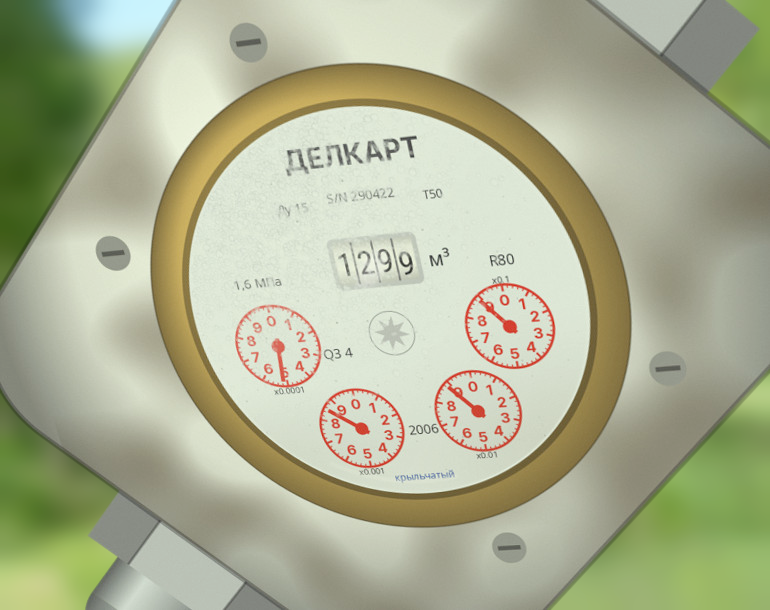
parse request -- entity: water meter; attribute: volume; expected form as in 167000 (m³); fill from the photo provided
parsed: 1298.8885 (m³)
